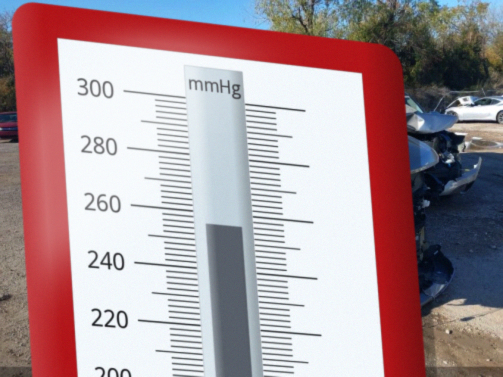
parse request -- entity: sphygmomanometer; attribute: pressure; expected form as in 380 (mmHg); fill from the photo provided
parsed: 256 (mmHg)
